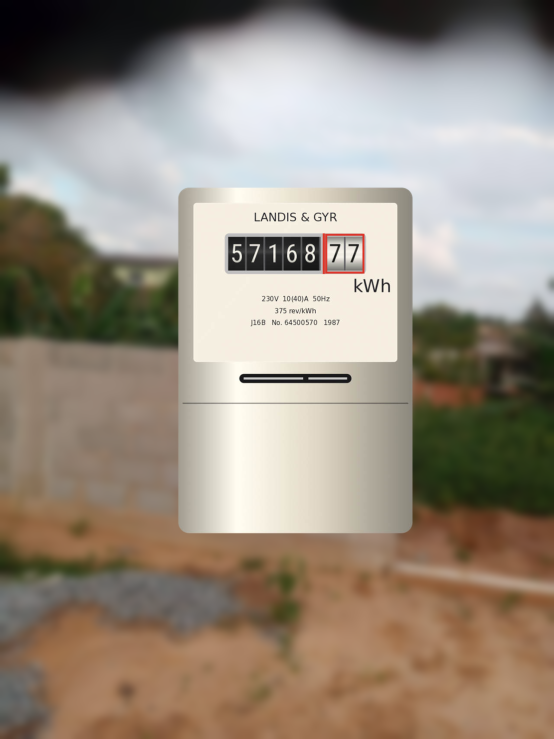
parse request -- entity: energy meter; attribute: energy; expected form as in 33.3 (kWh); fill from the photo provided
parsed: 57168.77 (kWh)
